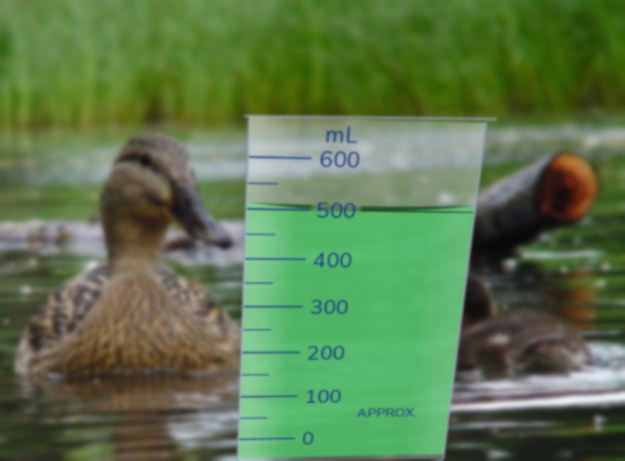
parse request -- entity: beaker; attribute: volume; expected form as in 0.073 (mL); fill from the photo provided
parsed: 500 (mL)
